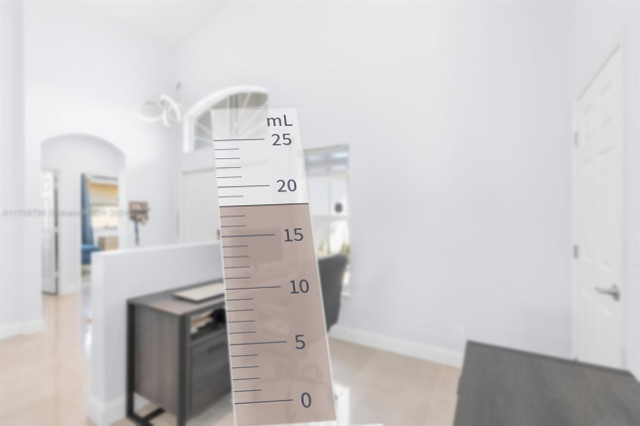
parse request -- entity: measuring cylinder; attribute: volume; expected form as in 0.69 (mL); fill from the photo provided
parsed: 18 (mL)
